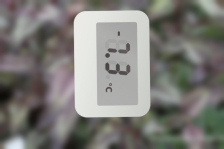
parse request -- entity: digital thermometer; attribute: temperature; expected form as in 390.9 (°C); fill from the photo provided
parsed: -7.3 (°C)
